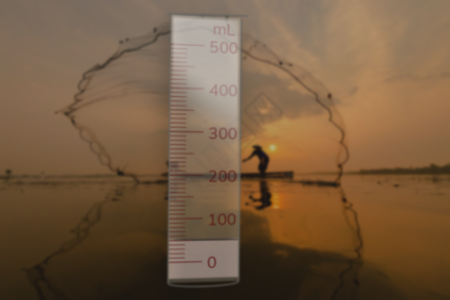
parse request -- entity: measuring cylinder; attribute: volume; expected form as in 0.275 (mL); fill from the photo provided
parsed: 50 (mL)
